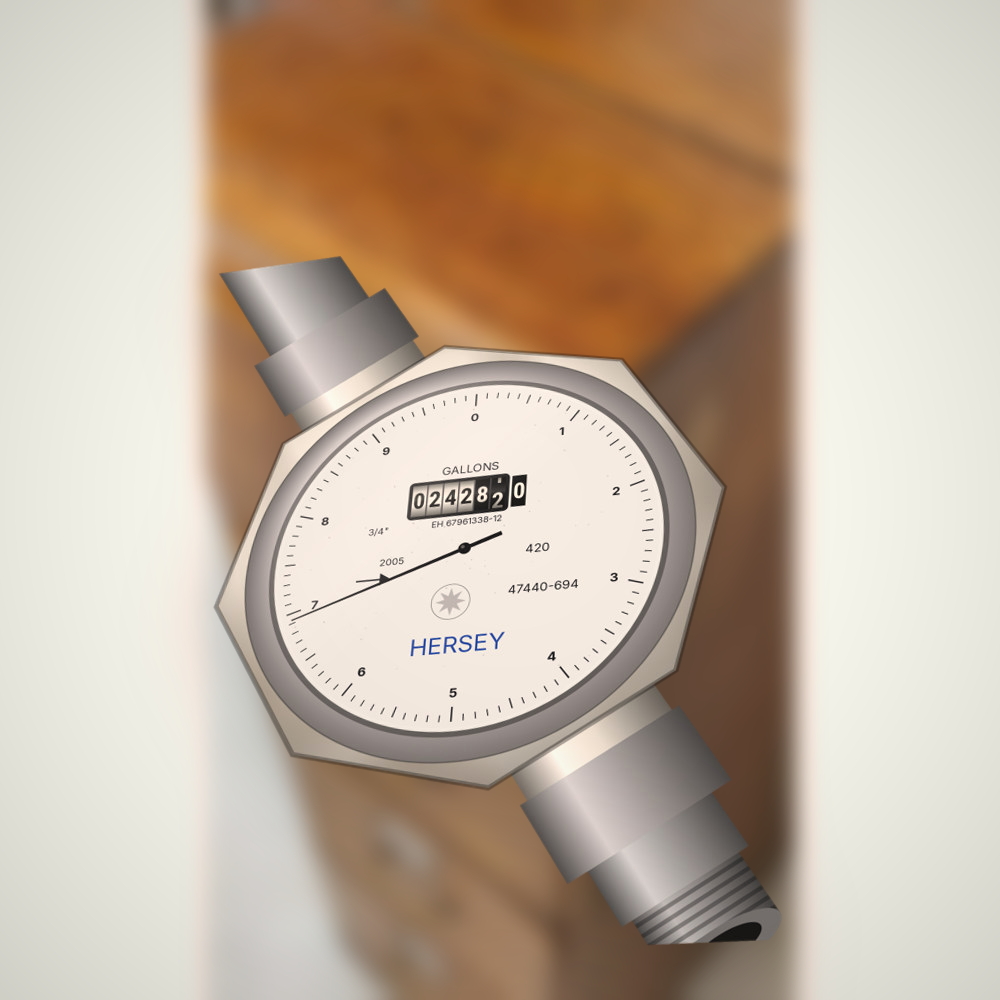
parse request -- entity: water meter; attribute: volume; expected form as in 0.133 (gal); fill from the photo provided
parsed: 242816.9 (gal)
